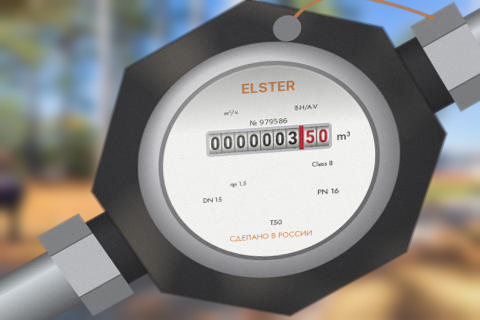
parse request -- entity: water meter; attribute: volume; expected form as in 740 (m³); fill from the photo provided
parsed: 3.50 (m³)
